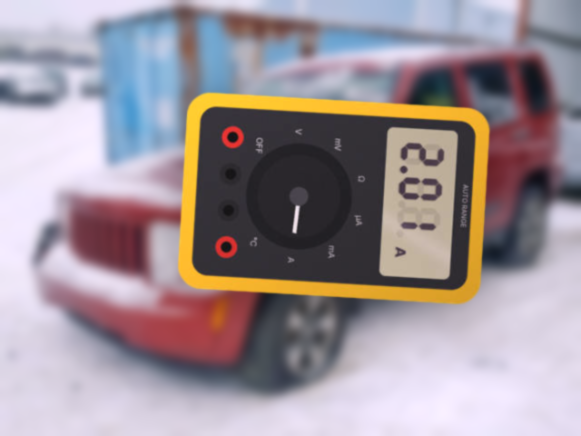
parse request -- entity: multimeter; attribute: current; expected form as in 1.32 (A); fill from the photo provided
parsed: 2.01 (A)
